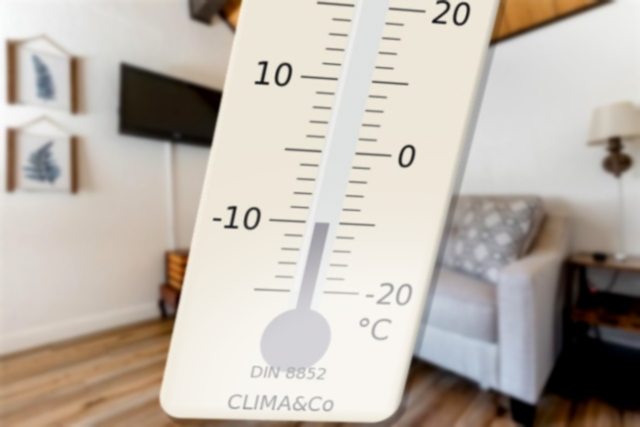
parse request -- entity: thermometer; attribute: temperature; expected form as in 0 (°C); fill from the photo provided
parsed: -10 (°C)
